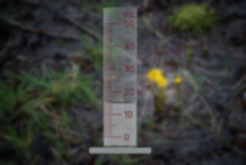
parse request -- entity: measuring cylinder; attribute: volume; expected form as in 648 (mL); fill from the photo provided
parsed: 15 (mL)
